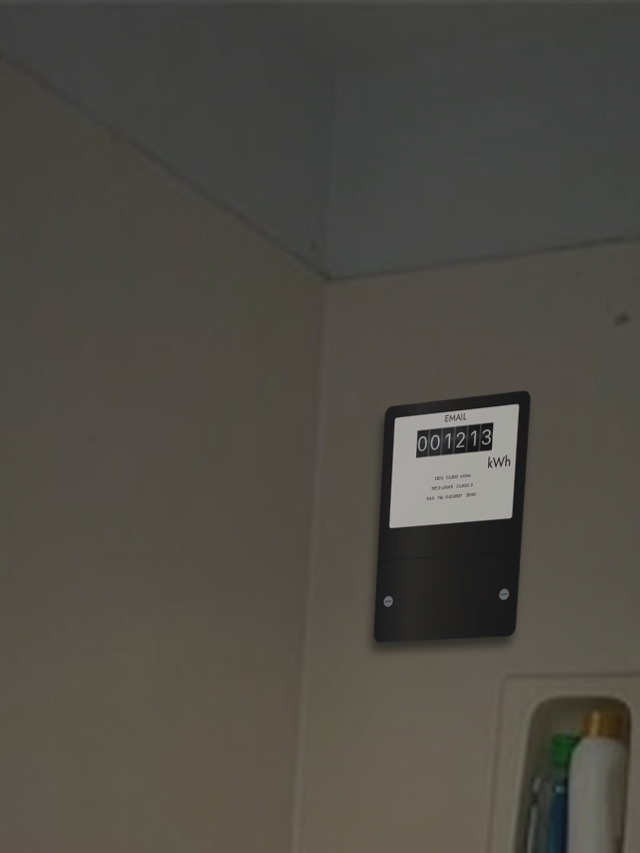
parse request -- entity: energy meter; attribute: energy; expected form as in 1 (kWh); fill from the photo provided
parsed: 1213 (kWh)
